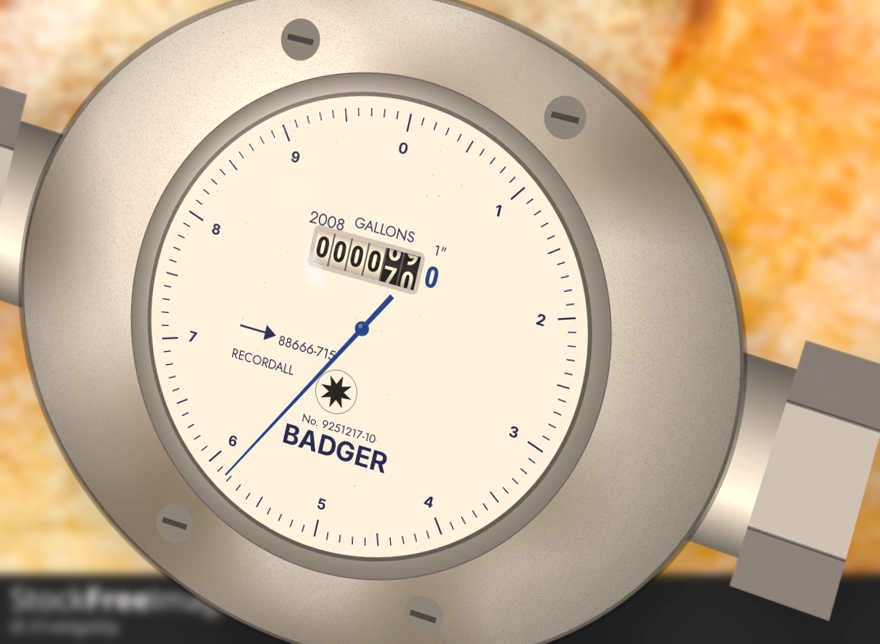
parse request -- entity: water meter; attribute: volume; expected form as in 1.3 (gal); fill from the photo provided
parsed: 695.8 (gal)
